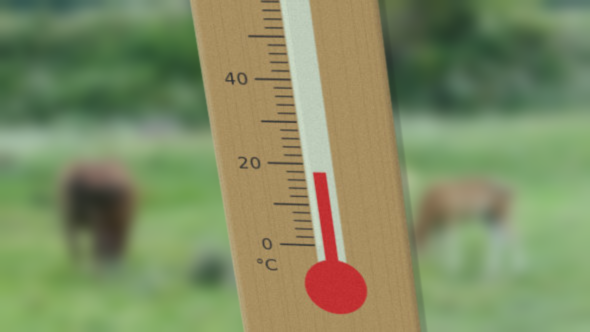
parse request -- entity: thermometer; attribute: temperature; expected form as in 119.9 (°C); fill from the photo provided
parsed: 18 (°C)
